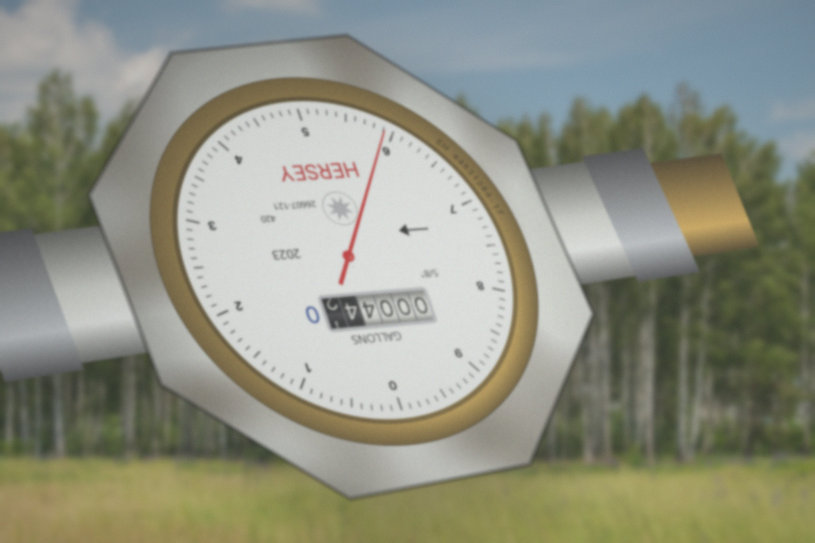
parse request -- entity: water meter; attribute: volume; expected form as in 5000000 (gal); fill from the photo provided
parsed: 4415.9 (gal)
